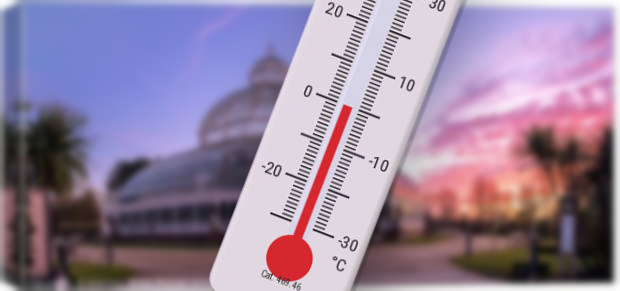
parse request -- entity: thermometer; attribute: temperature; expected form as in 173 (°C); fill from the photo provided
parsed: 0 (°C)
